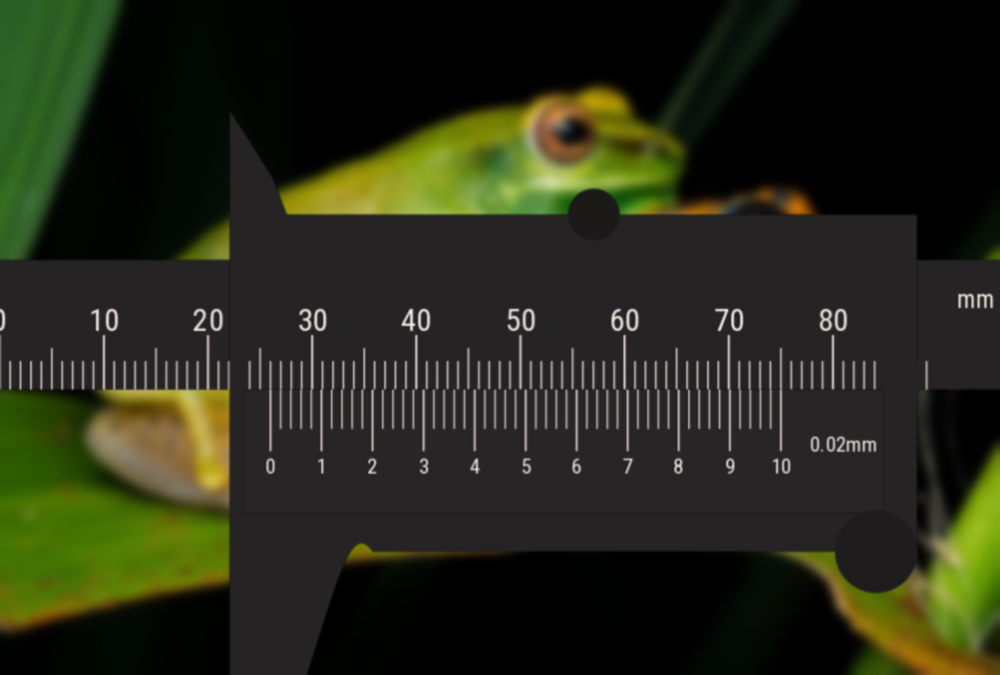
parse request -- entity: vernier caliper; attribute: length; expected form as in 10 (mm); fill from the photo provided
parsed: 26.0 (mm)
